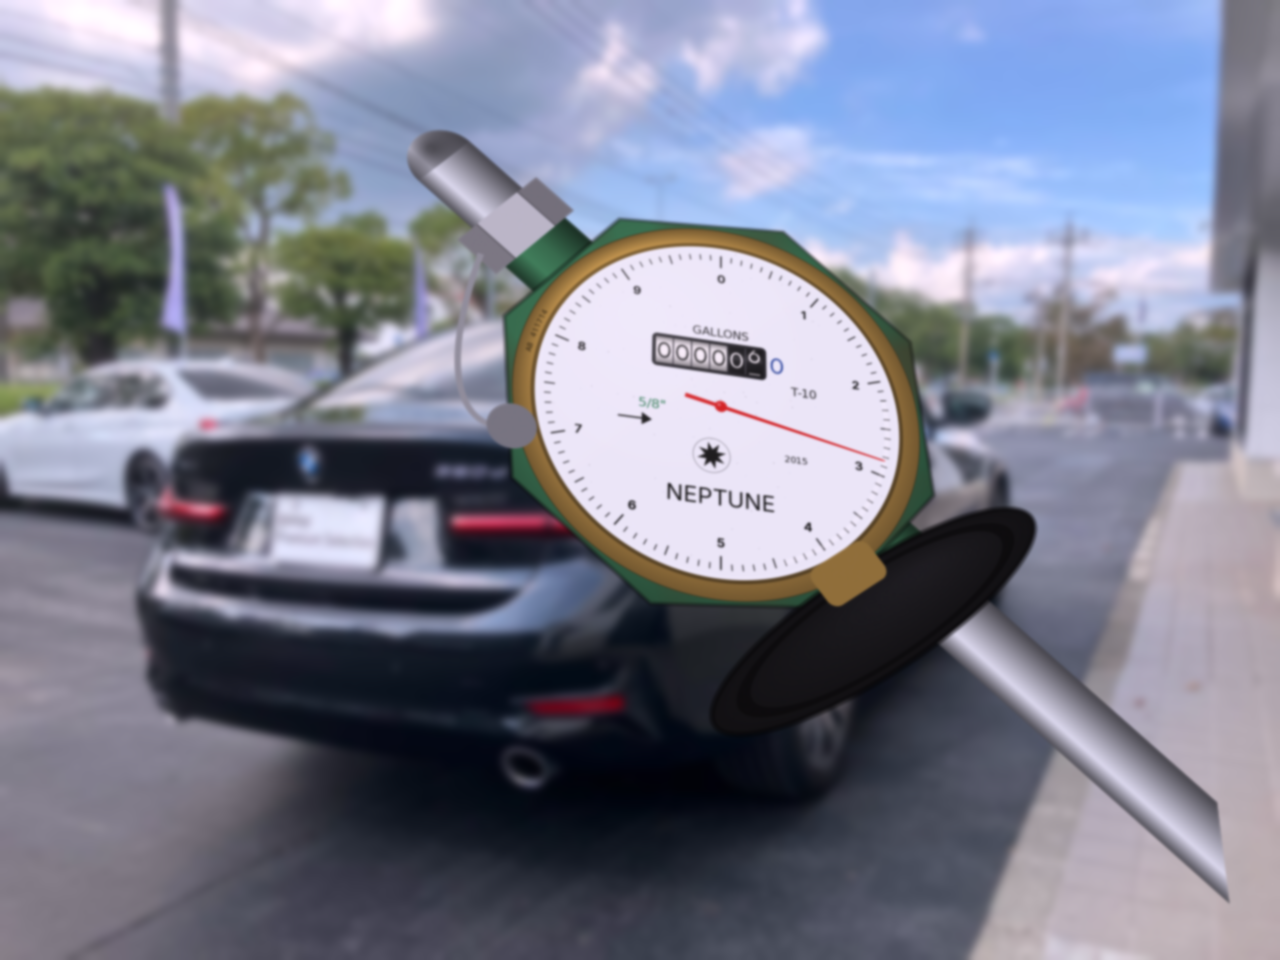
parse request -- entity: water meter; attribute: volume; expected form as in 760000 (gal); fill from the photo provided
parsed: 62.8 (gal)
